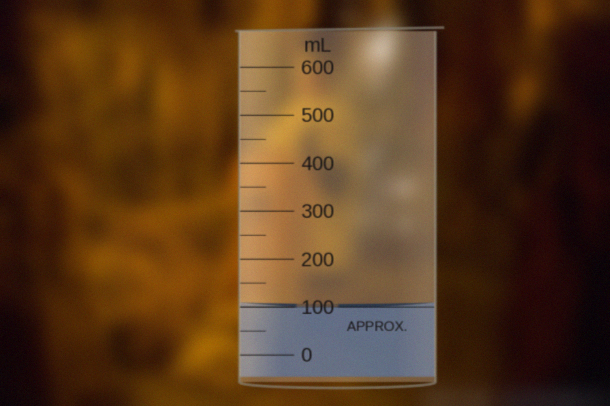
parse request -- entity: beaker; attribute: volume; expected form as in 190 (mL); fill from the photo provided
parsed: 100 (mL)
